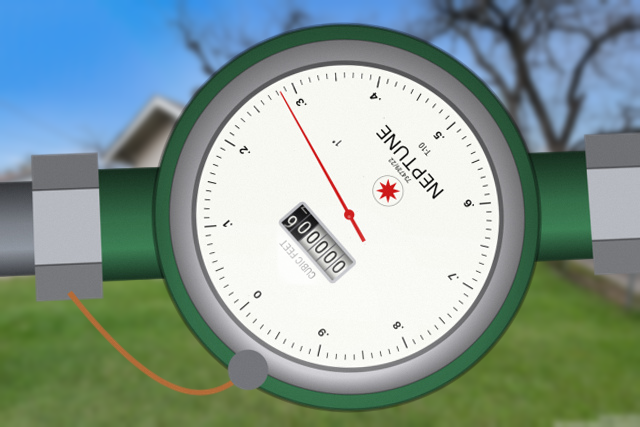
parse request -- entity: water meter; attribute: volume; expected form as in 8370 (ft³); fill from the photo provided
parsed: 6.28 (ft³)
